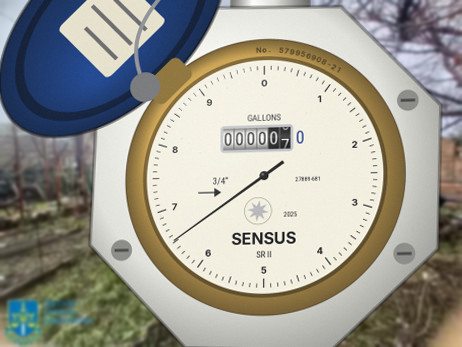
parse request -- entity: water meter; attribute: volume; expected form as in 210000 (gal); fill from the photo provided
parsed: 66.5 (gal)
